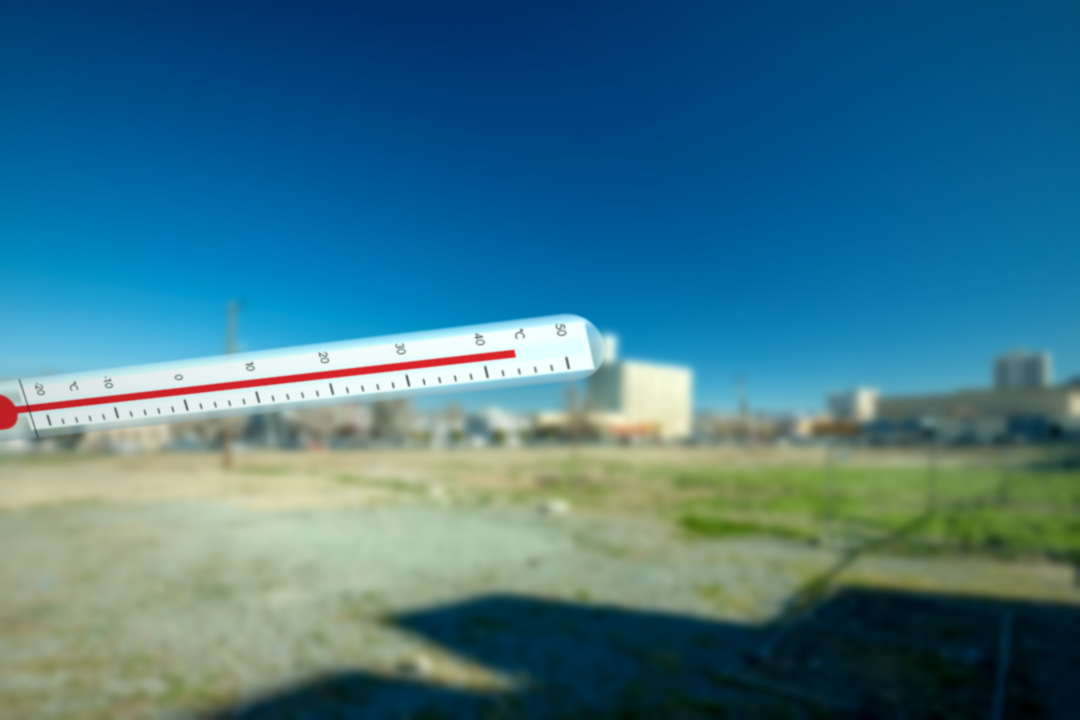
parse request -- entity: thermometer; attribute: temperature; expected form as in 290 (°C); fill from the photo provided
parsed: 44 (°C)
